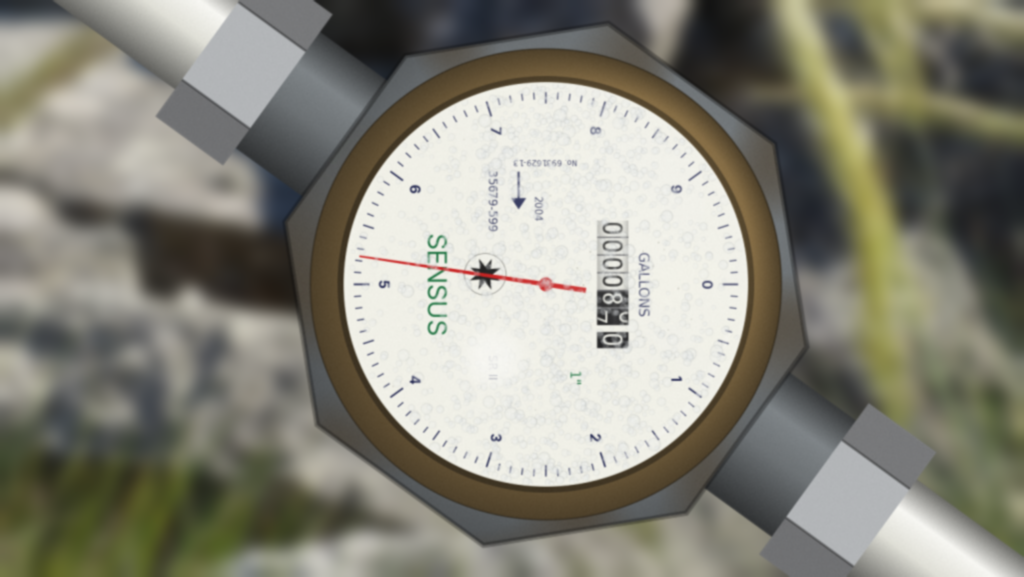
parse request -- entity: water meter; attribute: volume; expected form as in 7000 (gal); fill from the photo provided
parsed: 865.2 (gal)
